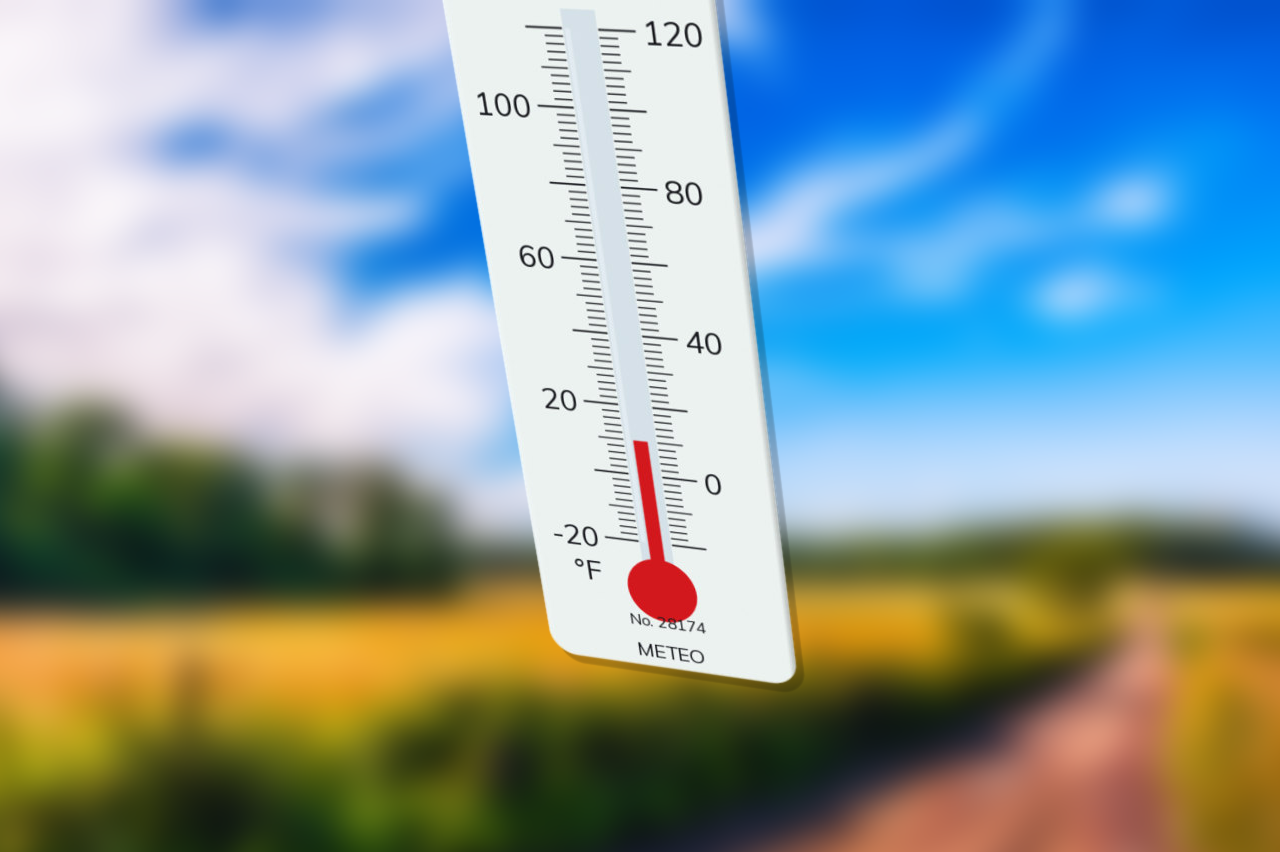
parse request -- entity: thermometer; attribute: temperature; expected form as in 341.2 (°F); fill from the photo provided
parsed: 10 (°F)
